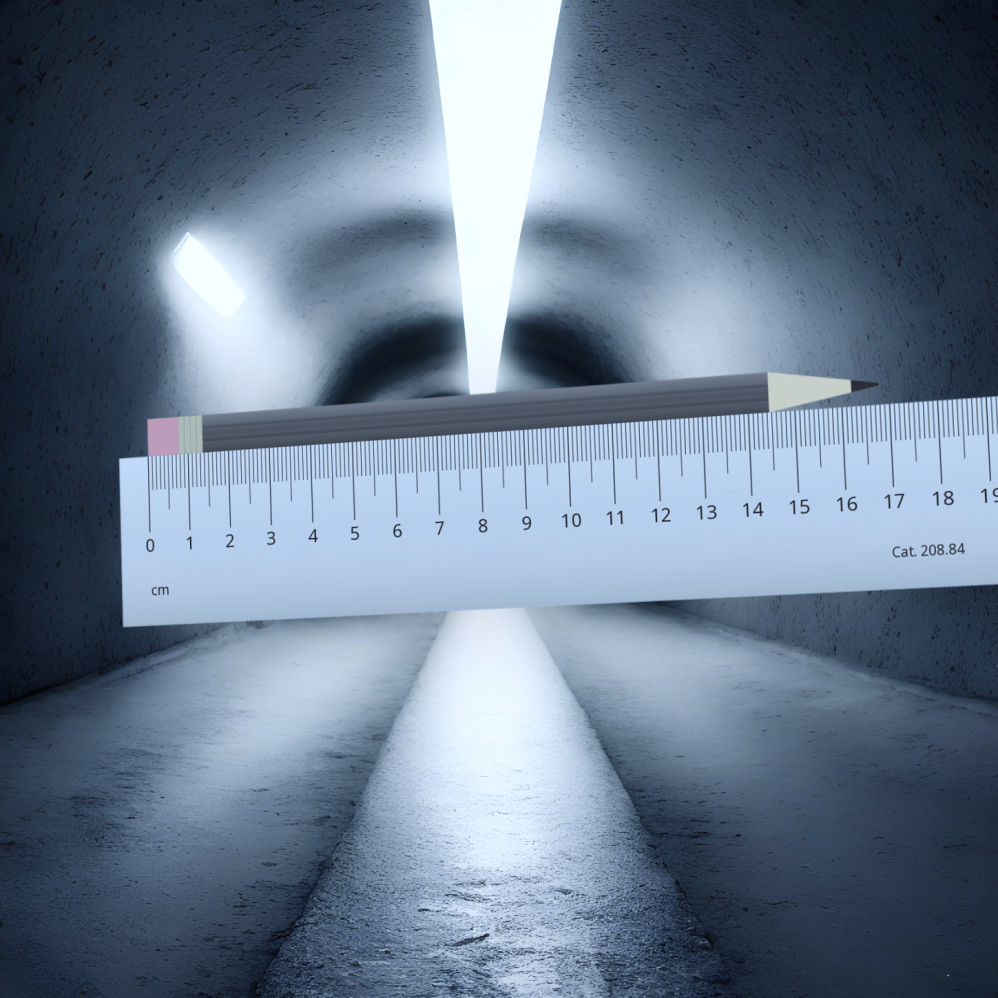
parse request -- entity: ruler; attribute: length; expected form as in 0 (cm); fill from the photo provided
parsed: 16.8 (cm)
